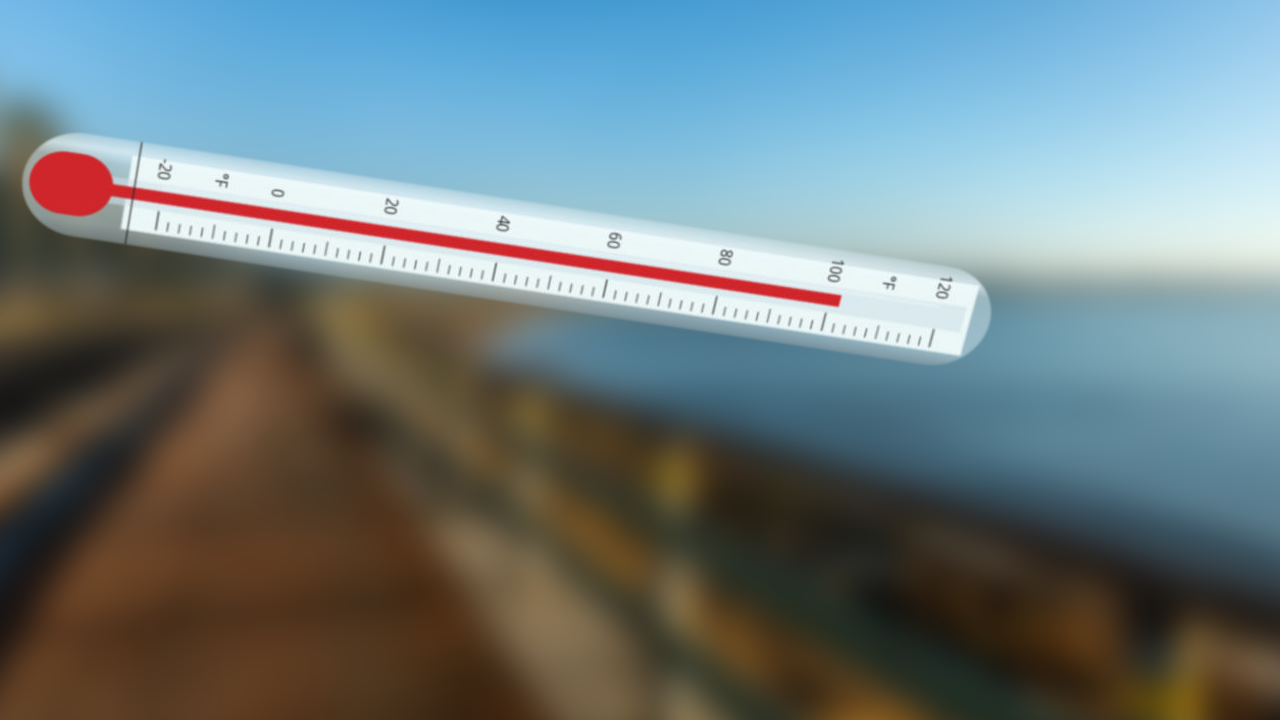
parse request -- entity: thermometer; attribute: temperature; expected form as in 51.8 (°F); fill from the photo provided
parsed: 102 (°F)
